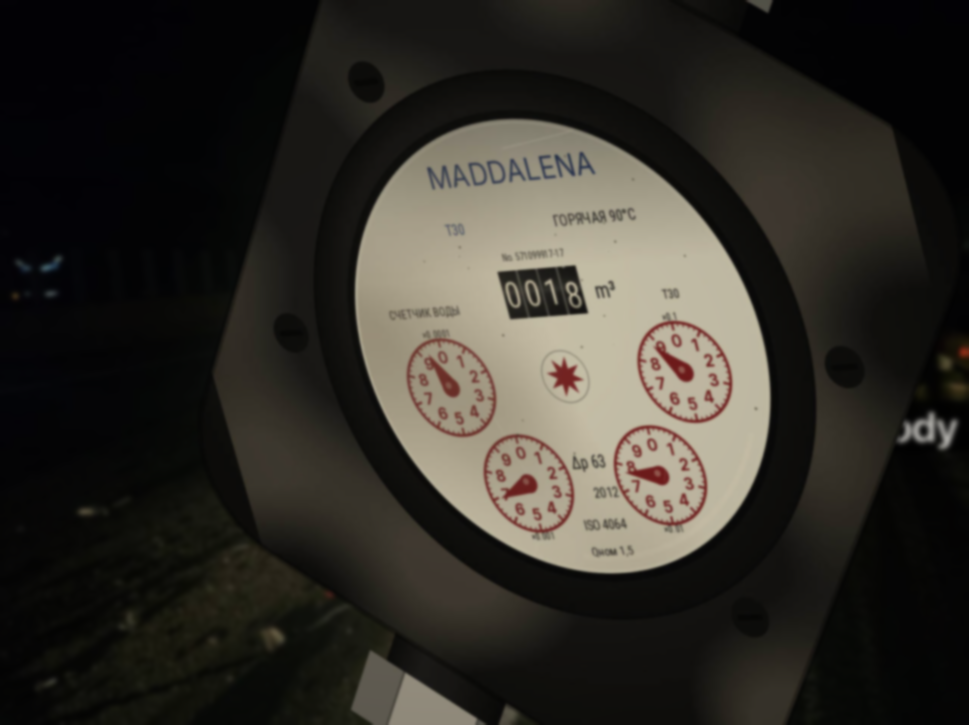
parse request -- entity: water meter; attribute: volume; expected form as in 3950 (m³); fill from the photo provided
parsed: 17.8769 (m³)
